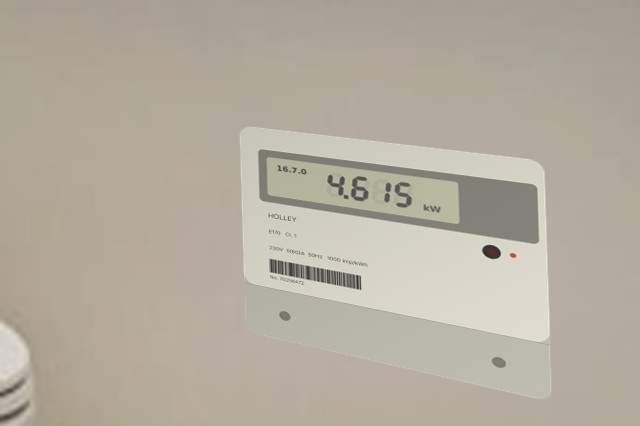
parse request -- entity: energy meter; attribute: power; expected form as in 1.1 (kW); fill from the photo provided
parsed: 4.615 (kW)
